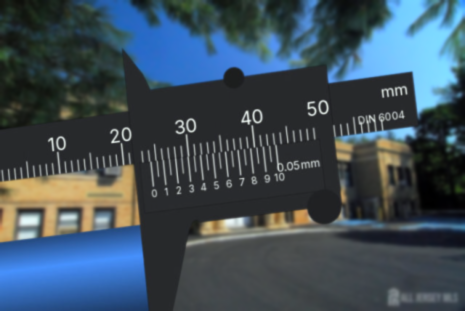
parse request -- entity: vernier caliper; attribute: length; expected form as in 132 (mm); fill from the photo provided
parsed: 24.2 (mm)
